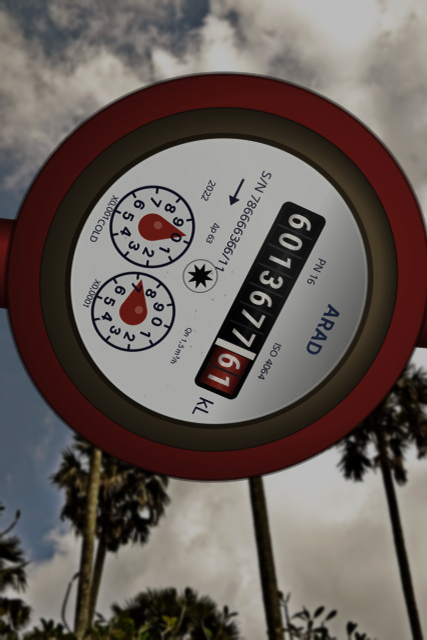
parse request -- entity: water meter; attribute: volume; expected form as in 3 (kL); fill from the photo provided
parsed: 6013677.6097 (kL)
